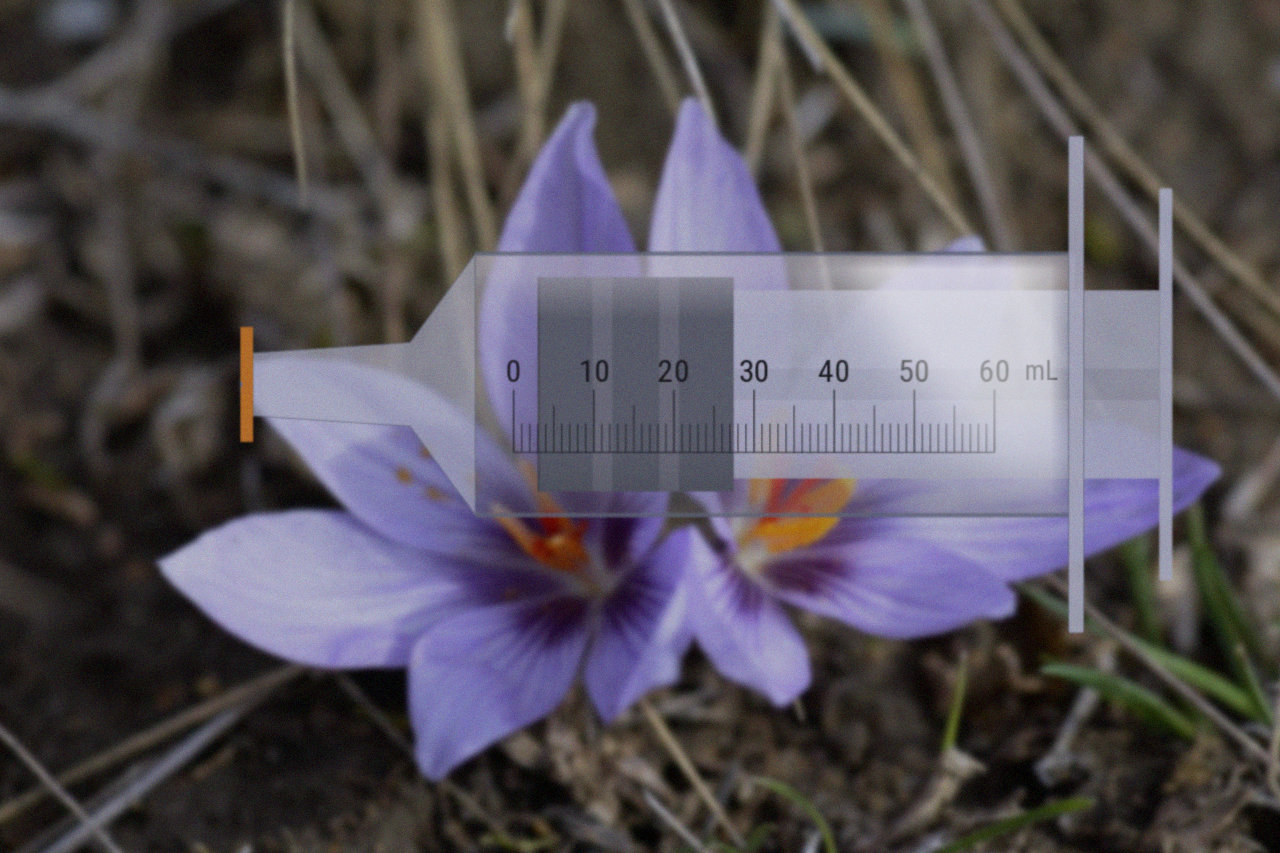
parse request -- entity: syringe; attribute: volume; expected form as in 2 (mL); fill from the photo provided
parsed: 3 (mL)
